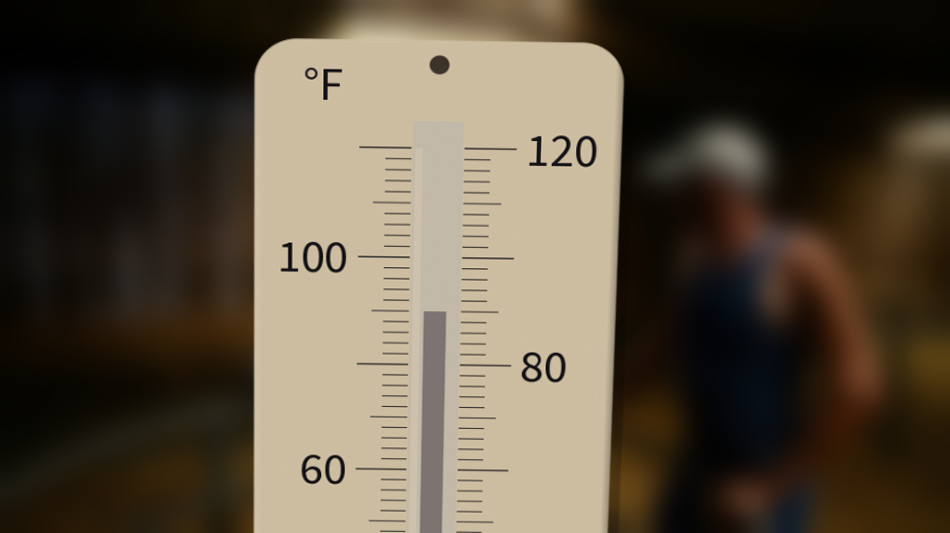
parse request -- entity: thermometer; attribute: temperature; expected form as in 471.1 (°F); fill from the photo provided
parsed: 90 (°F)
